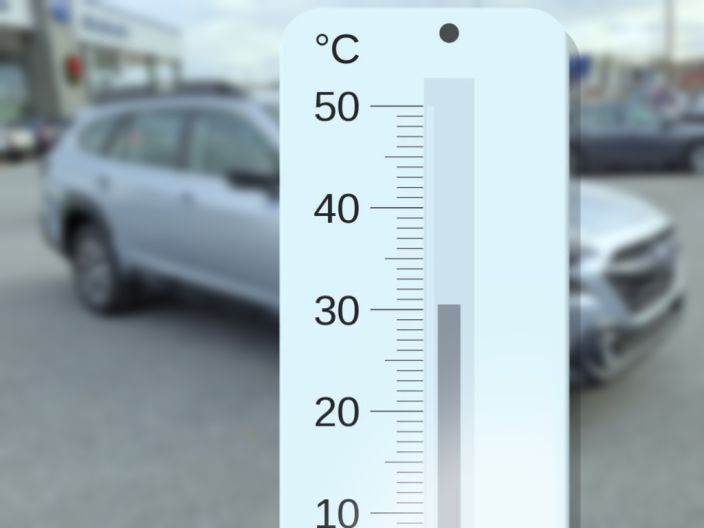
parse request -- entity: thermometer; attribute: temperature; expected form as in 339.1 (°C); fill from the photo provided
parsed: 30.5 (°C)
